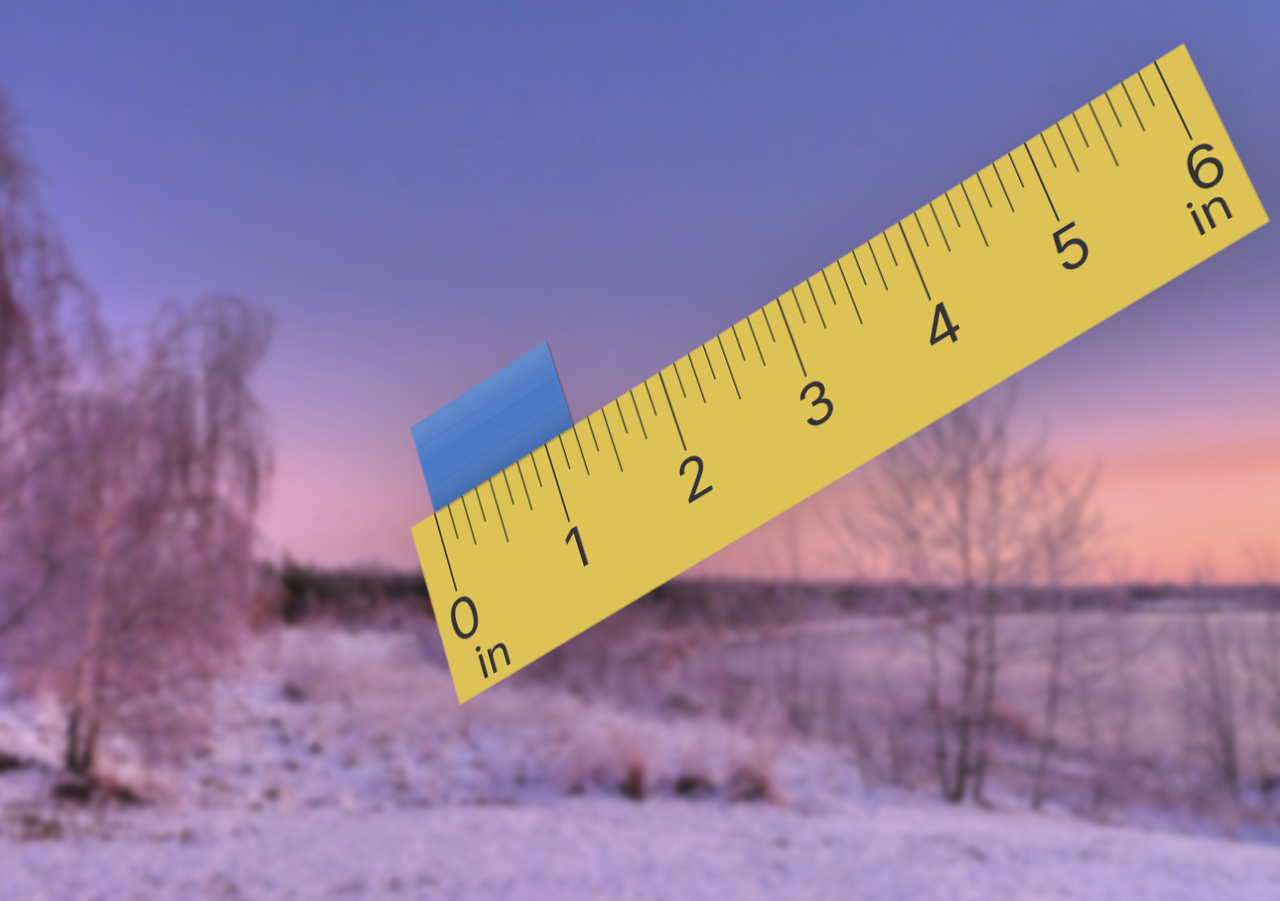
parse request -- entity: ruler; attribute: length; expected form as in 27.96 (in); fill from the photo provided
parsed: 1.25 (in)
